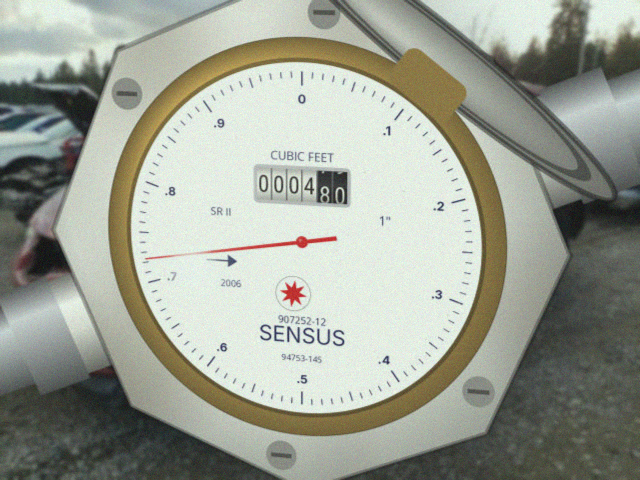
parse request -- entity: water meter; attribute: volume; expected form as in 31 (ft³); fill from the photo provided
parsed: 479.72 (ft³)
